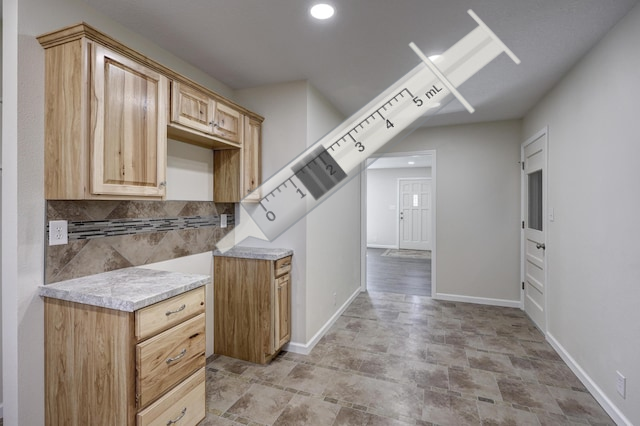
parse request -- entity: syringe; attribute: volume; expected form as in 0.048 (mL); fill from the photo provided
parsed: 1.2 (mL)
